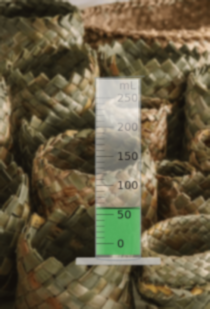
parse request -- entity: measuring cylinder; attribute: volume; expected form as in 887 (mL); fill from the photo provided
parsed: 60 (mL)
